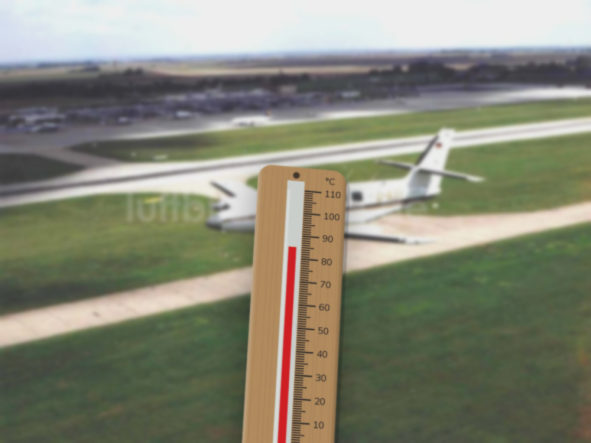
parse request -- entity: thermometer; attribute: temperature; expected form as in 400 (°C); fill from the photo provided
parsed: 85 (°C)
